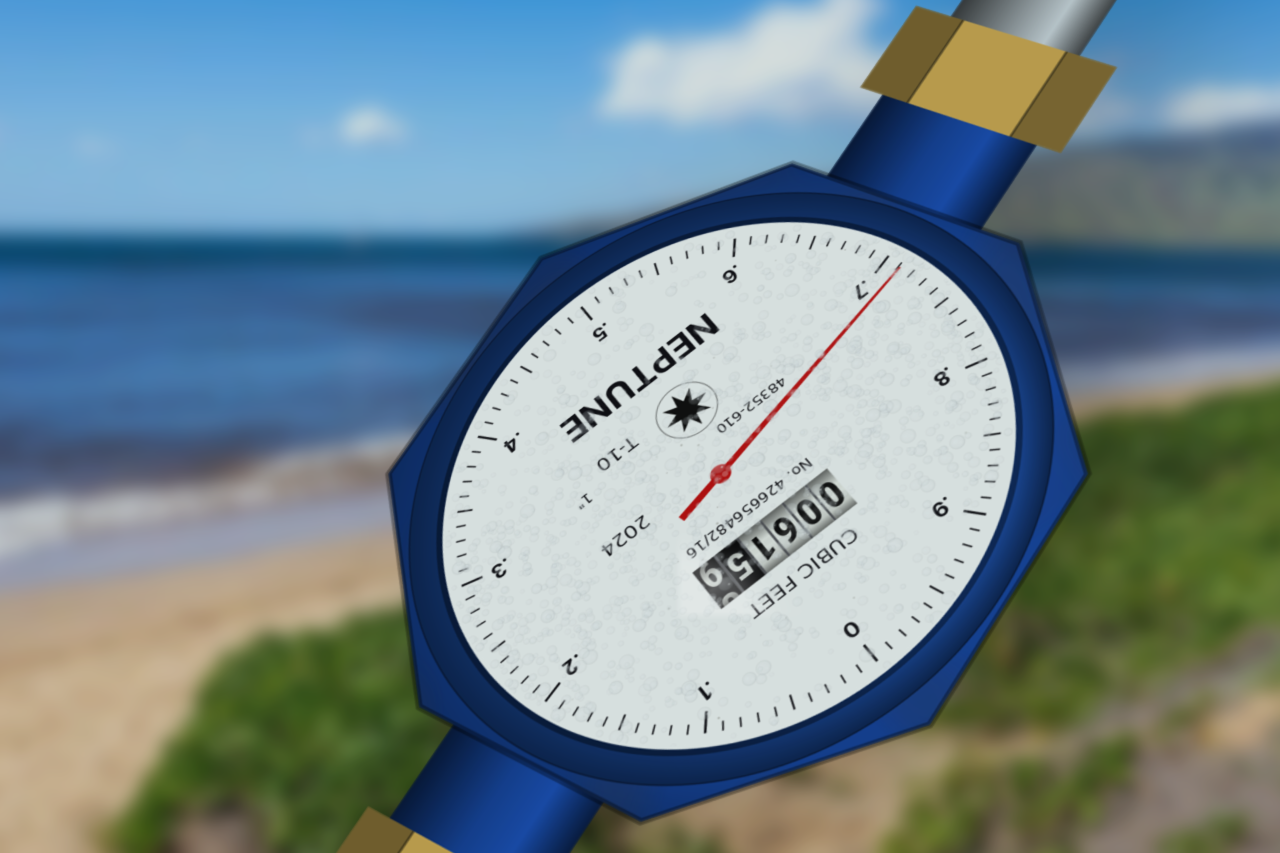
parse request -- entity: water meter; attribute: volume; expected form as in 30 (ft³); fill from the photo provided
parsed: 6158.71 (ft³)
